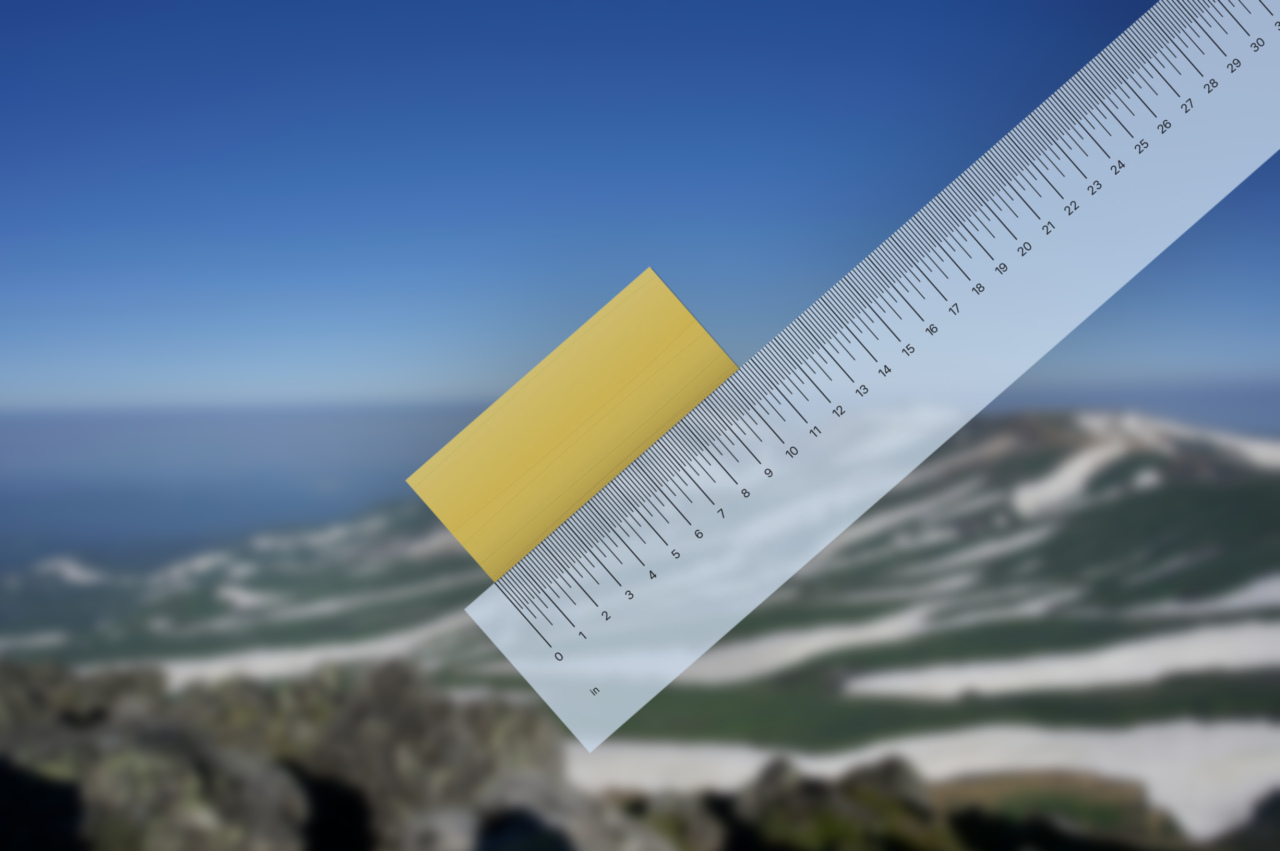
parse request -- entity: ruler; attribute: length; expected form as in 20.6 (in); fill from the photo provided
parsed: 10.5 (in)
